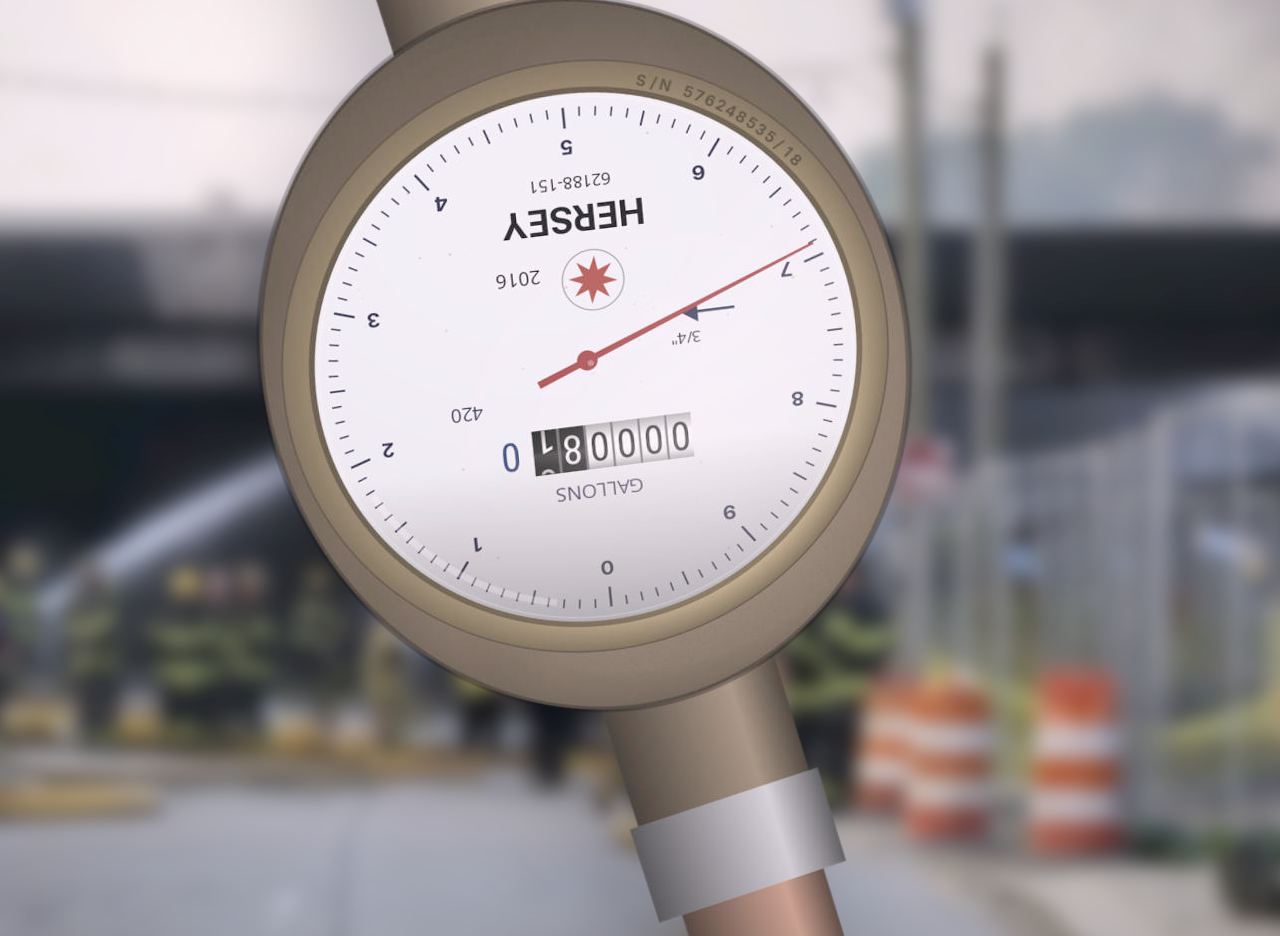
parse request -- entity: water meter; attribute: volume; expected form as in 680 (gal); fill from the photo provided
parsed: 806.9 (gal)
